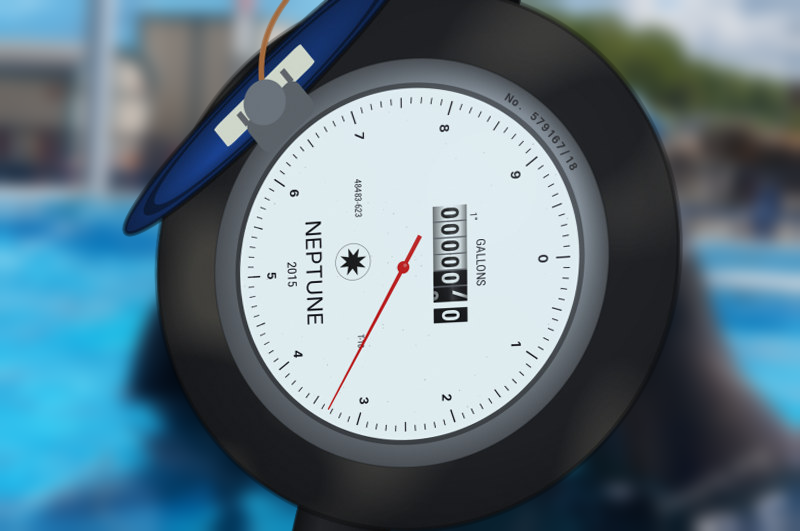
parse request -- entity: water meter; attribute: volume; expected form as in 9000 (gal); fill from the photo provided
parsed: 73.3 (gal)
